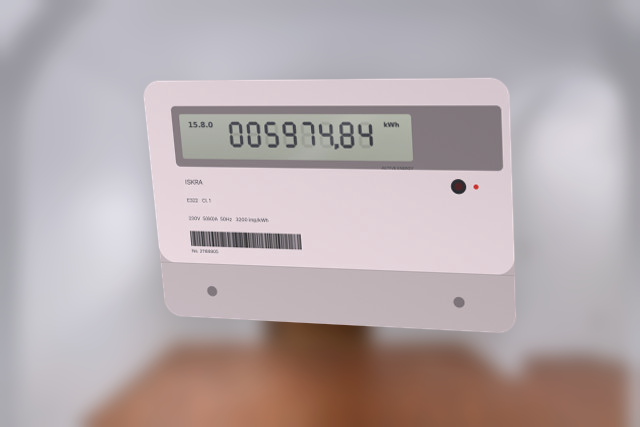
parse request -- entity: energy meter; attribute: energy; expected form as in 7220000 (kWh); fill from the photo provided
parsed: 5974.84 (kWh)
